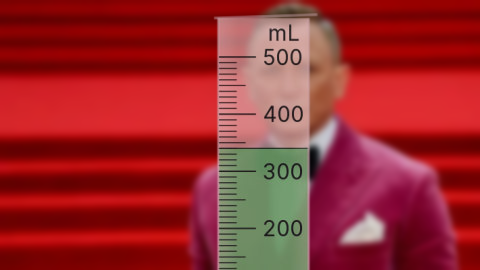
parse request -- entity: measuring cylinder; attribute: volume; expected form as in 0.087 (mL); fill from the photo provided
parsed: 340 (mL)
